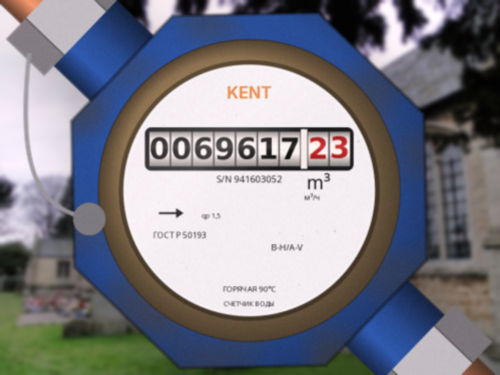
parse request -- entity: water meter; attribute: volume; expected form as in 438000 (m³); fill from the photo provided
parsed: 69617.23 (m³)
